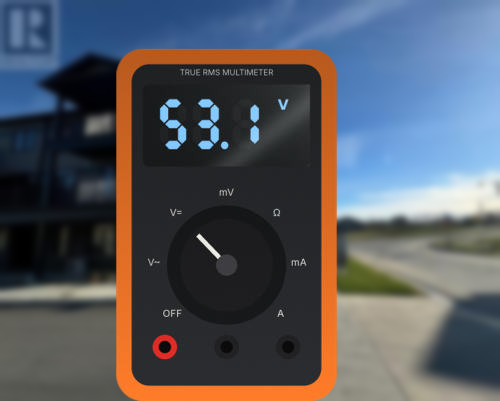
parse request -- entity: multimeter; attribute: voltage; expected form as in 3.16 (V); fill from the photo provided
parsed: 53.1 (V)
